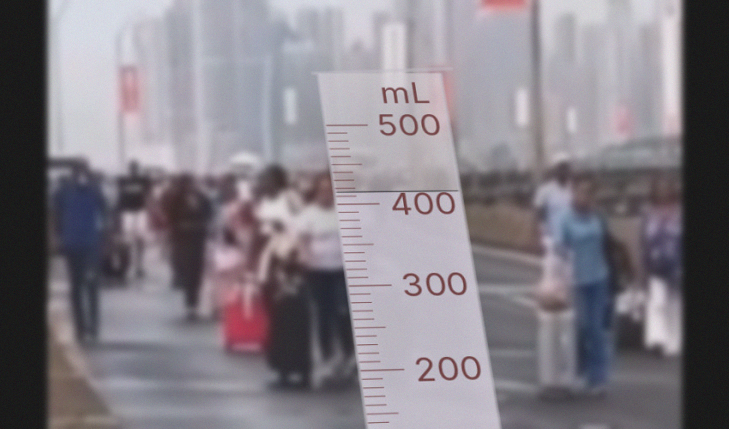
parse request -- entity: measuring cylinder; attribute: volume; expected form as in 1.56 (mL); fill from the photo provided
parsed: 415 (mL)
